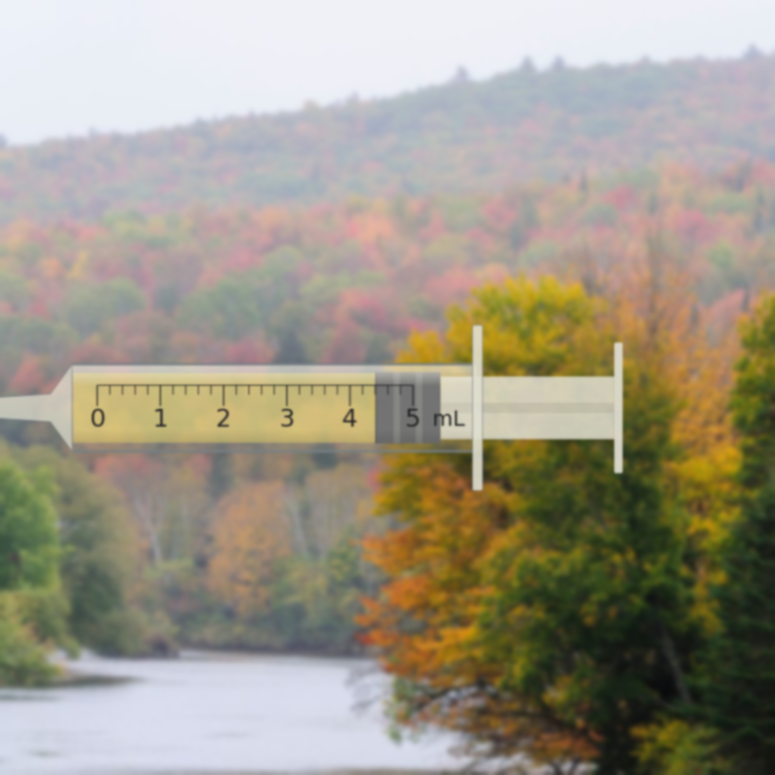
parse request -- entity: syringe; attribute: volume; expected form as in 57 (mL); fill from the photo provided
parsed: 4.4 (mL)
